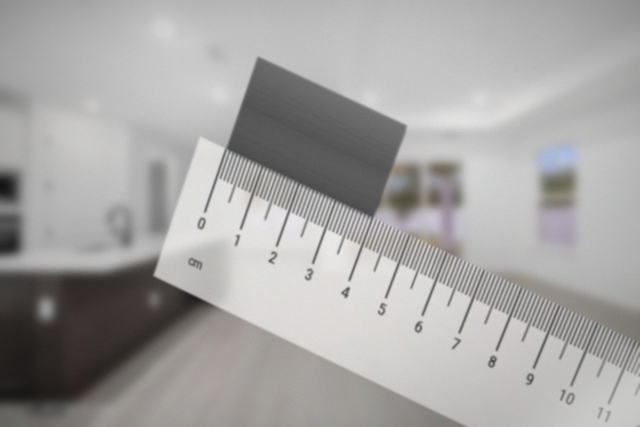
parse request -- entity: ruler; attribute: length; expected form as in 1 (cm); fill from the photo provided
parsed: 4 (cm)
